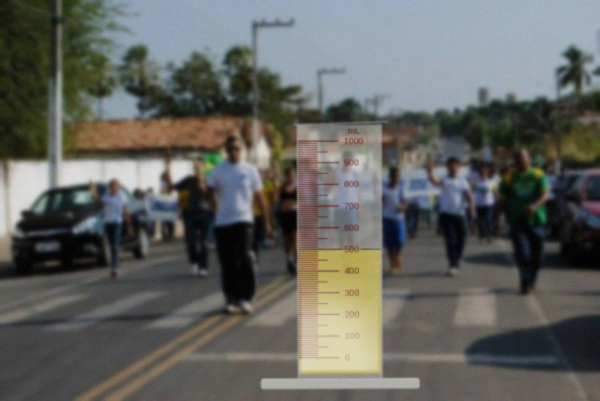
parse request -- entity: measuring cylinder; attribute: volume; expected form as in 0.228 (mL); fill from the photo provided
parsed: 500 (mL)
